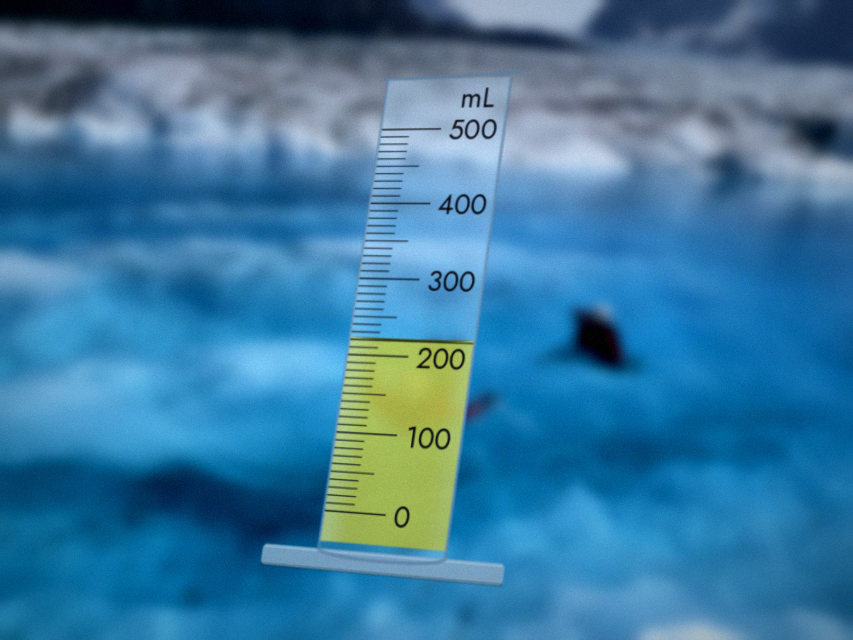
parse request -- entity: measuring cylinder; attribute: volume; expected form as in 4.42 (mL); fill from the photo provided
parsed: 220 (mL)
